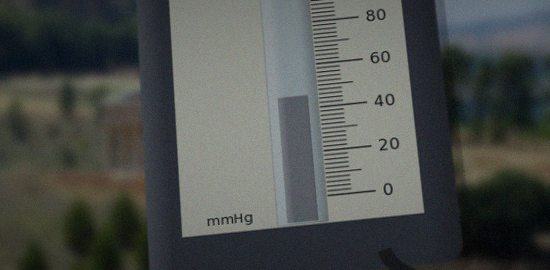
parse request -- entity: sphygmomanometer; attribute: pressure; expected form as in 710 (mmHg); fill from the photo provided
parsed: 46 (mmHg)
